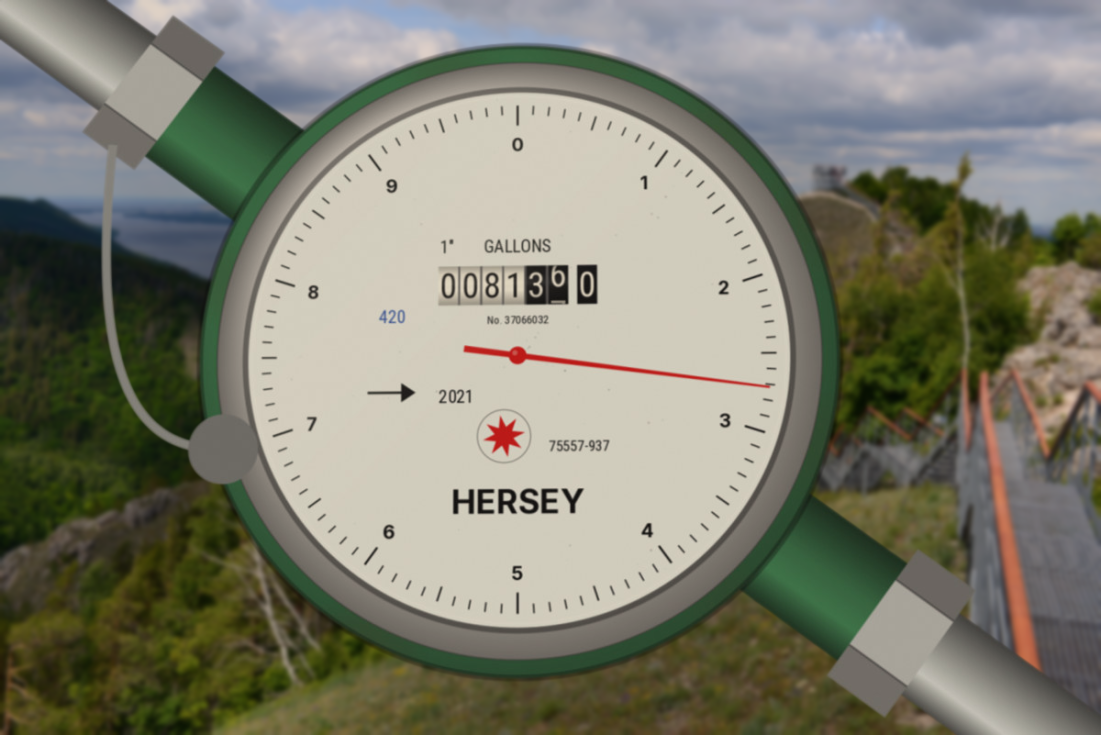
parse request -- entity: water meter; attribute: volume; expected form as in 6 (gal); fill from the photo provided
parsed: 81362.7 (gal)
